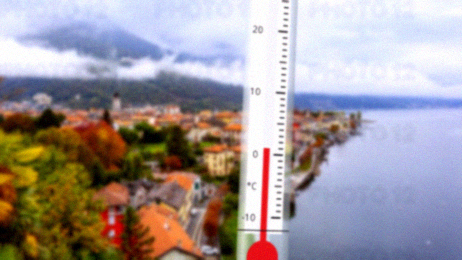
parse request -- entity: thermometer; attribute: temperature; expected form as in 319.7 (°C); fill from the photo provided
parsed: 1 (°C)
